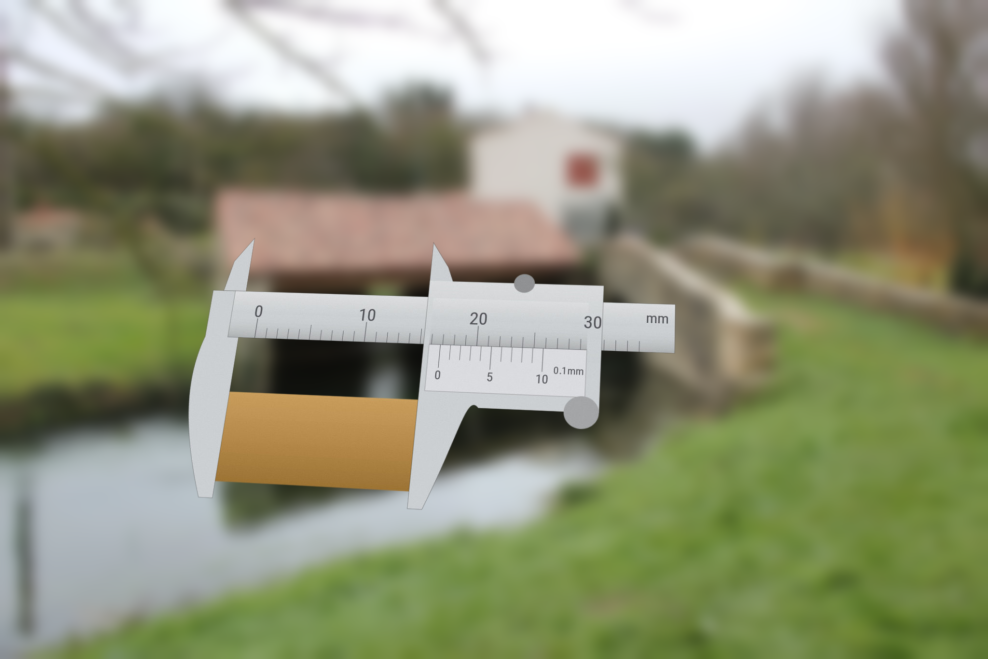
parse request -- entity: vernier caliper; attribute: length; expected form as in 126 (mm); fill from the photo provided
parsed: 16.8 (mm)
